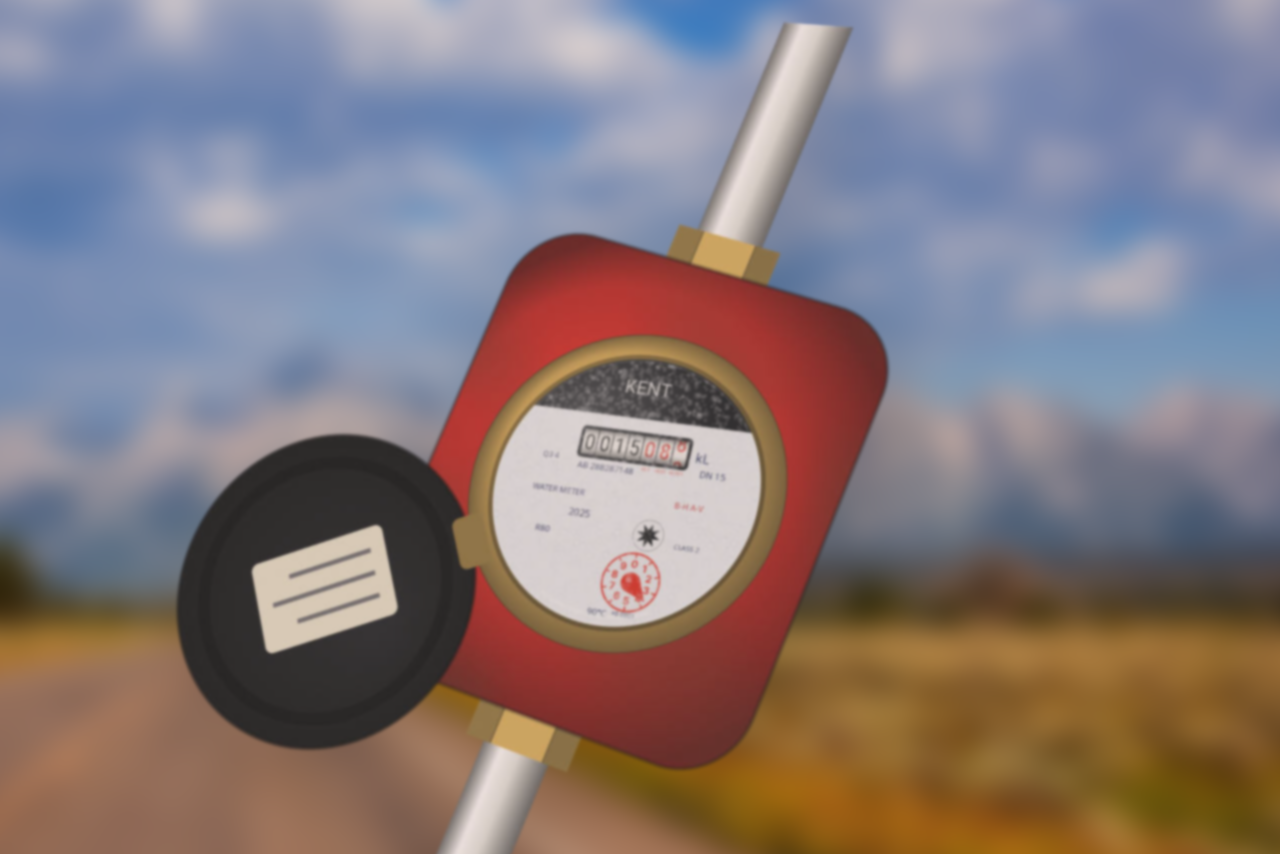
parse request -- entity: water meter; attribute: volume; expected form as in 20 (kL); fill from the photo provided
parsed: 15.0883 (kL)
